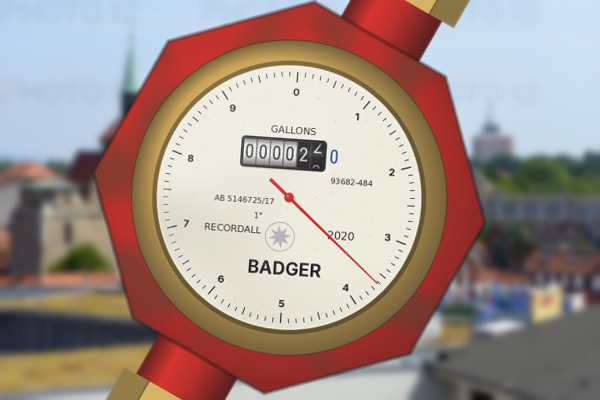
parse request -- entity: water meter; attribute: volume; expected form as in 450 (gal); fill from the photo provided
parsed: 223.6 (gal)
